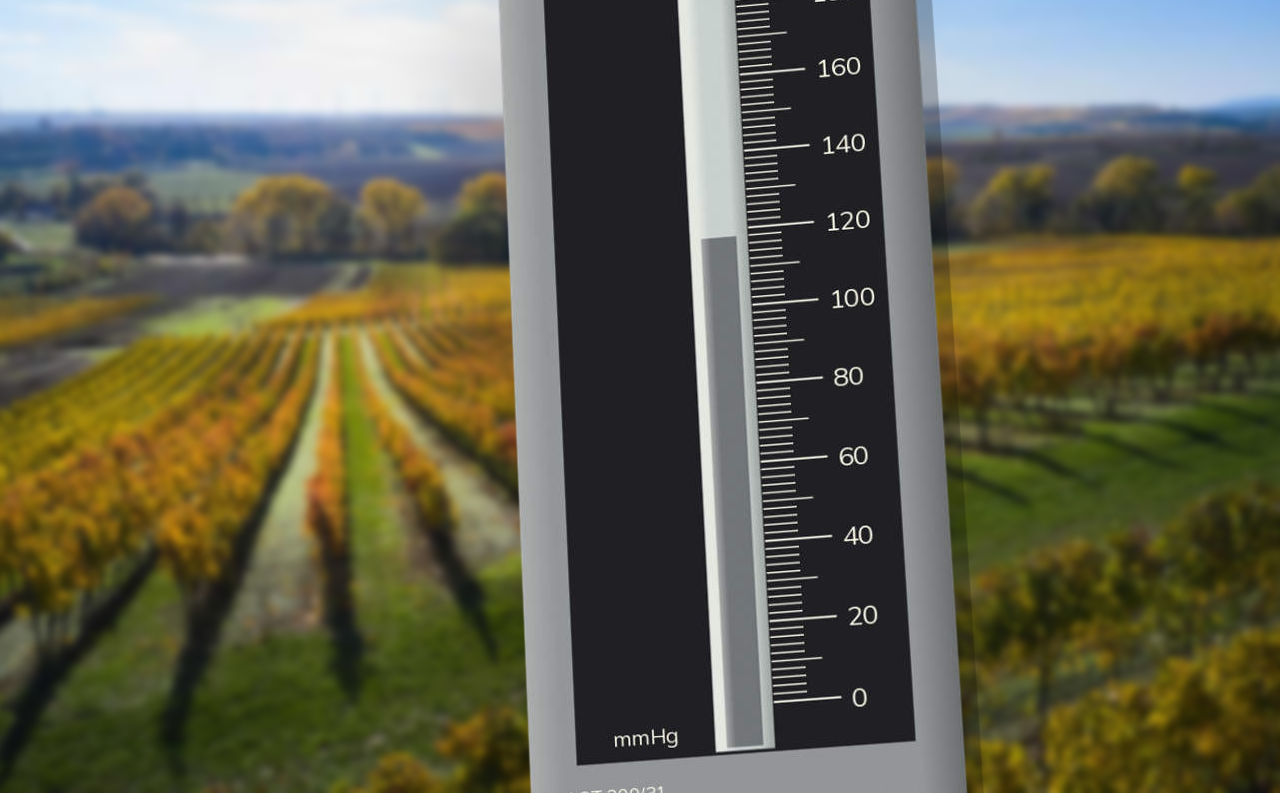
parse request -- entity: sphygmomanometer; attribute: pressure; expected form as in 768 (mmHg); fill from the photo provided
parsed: 118 (mmHg)
